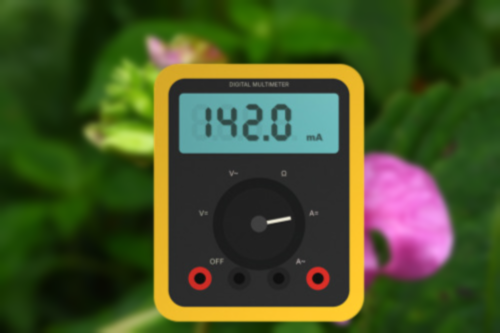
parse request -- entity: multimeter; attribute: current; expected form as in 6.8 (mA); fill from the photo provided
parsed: 142.0 (mA)
